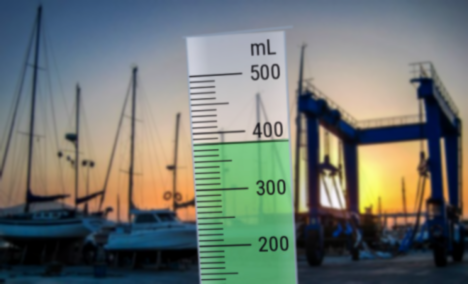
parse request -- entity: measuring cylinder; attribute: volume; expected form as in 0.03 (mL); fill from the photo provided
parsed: 380 (mL)
